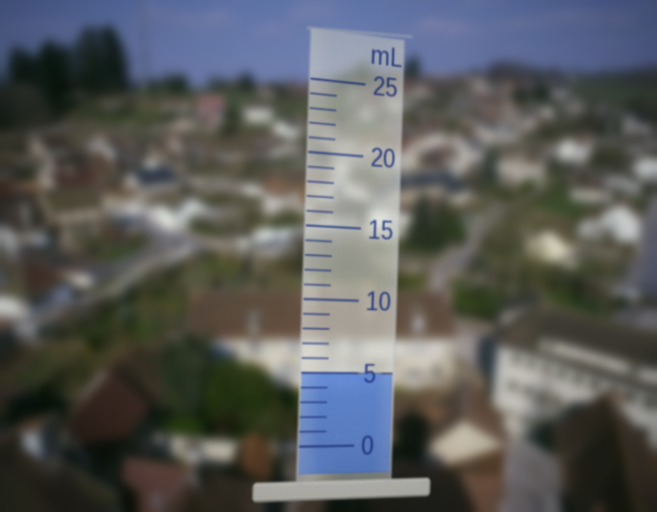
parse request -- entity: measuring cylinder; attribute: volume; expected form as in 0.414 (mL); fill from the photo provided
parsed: 5 (mL)
